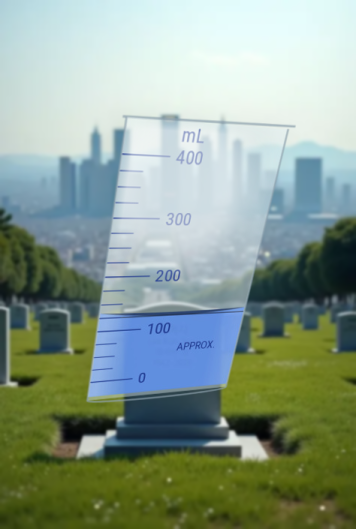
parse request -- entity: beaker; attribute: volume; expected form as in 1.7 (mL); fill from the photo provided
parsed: 125 (mL)
